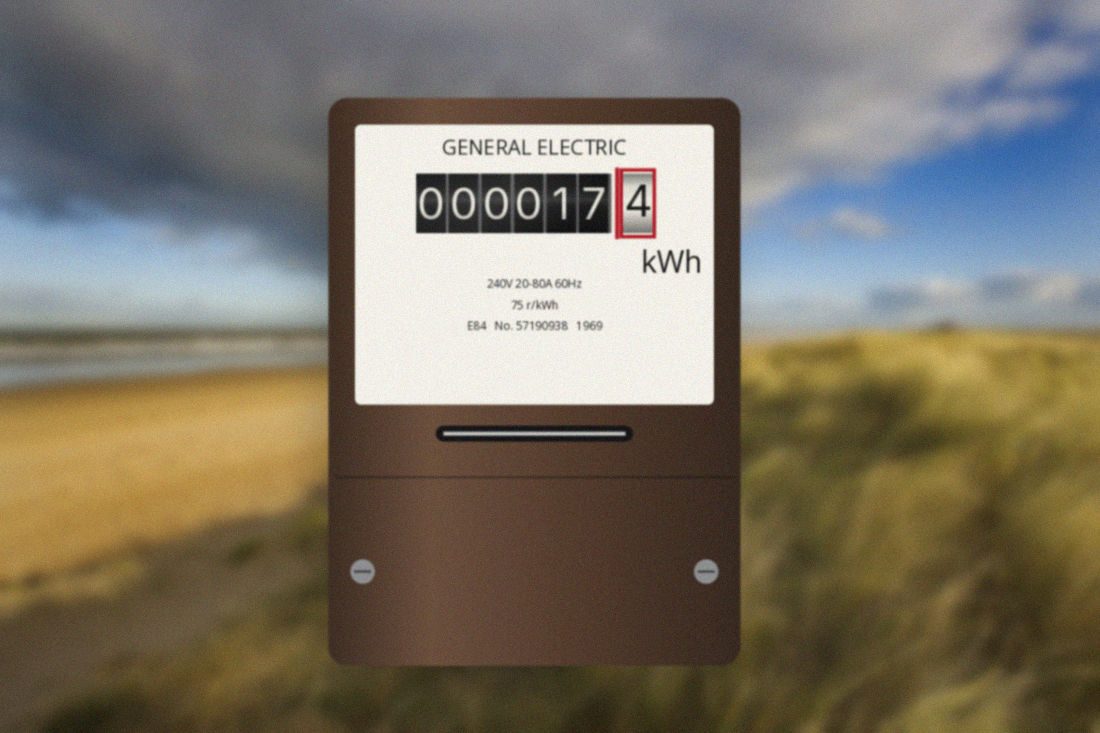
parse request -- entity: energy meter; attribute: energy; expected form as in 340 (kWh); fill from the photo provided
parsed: 17.4 (kWh)
